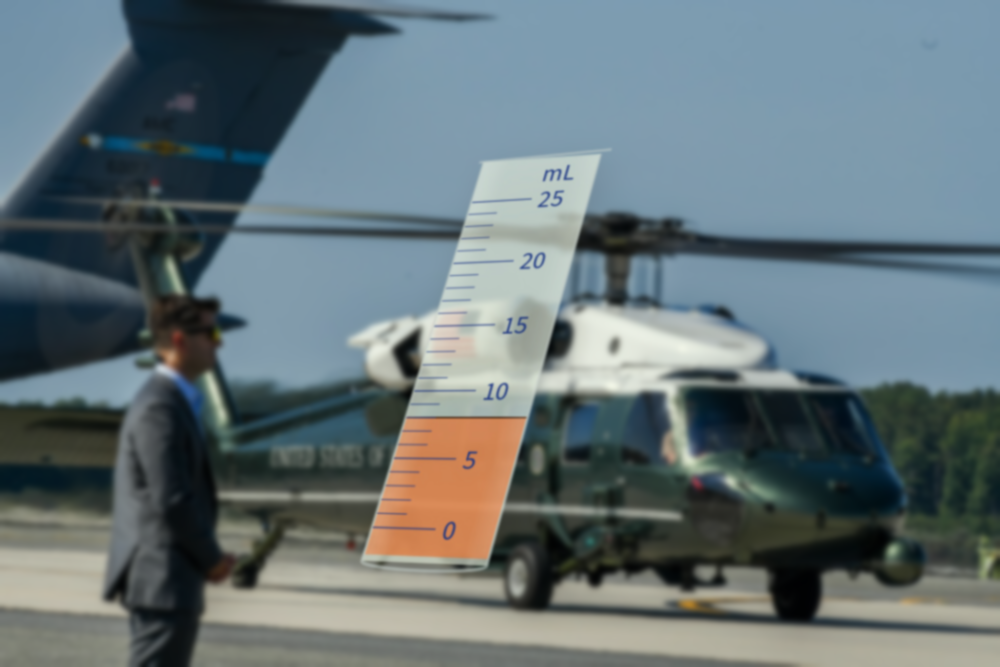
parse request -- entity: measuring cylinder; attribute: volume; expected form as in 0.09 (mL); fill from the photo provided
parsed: 8 (mL)
